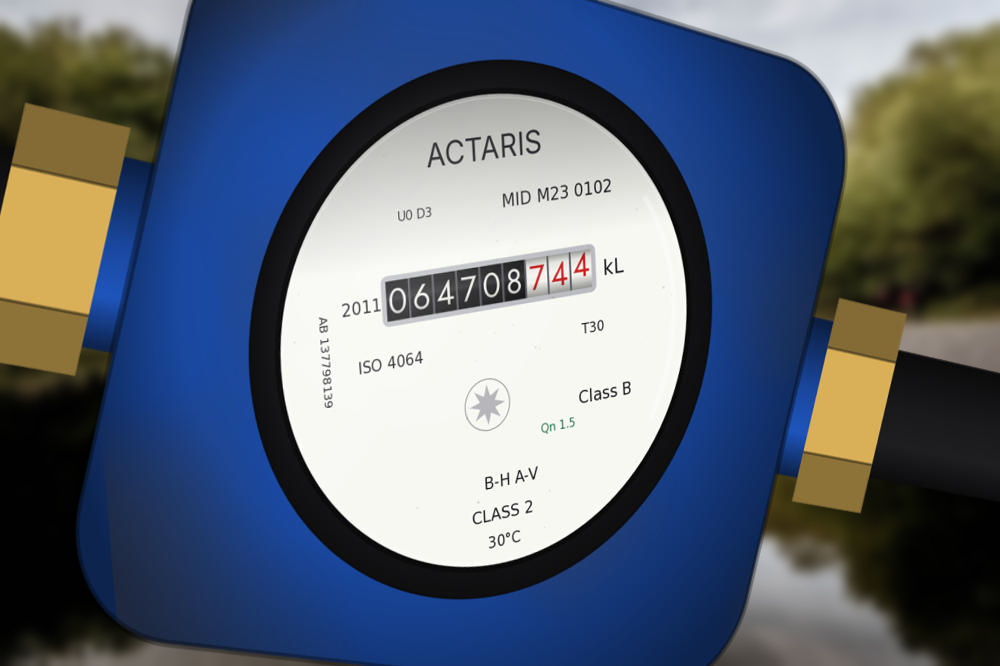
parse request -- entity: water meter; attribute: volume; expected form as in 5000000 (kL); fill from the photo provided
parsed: 64708.744 (kL)
